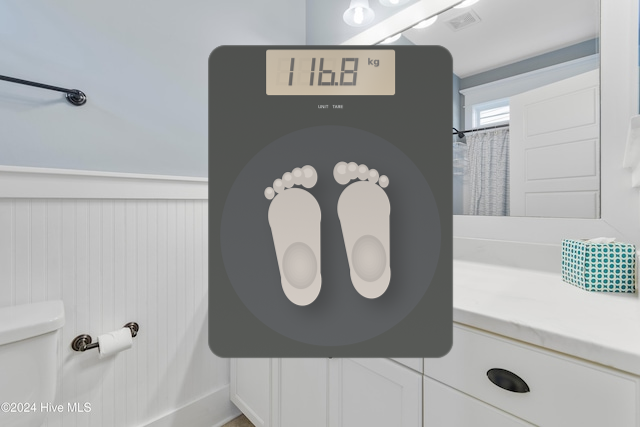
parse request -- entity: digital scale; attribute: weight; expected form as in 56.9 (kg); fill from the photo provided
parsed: 116.8 (kg)
